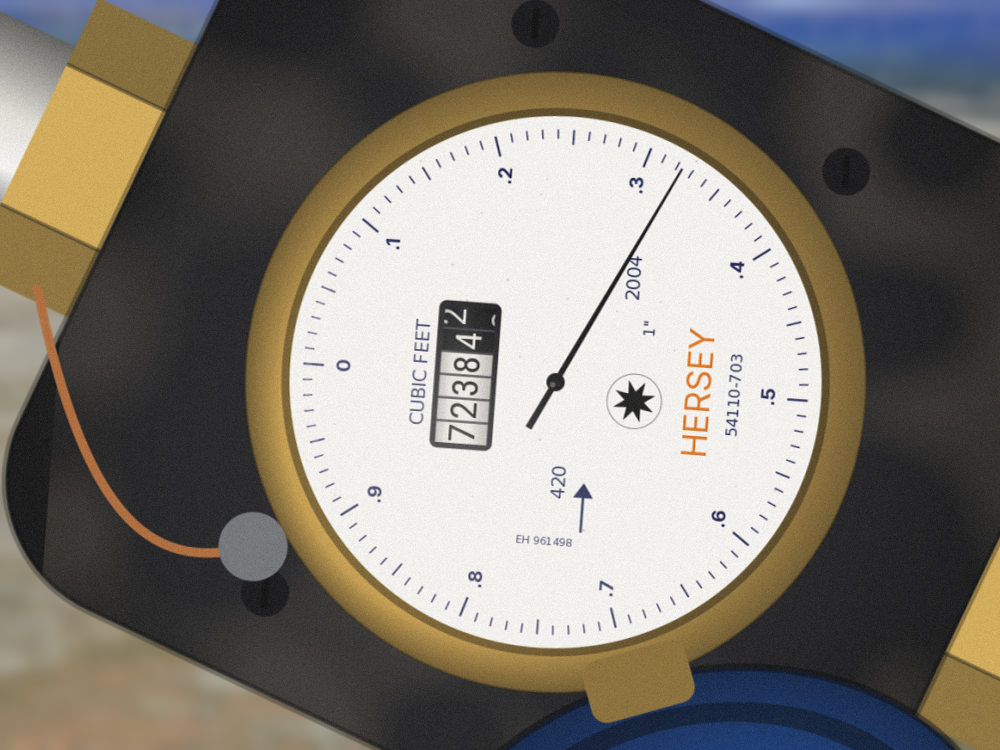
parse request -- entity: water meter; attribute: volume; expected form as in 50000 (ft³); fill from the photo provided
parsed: 723842.32 (ft³)
